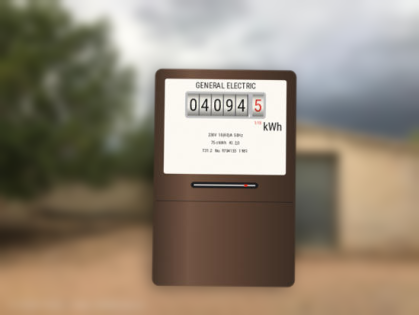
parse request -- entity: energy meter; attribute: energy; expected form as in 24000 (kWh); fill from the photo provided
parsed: 4094.5 (kWh)
